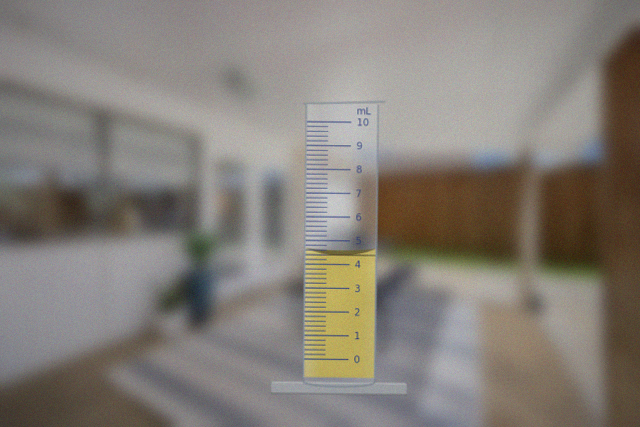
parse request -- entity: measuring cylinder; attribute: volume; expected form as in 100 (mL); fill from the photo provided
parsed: 4.4 (mL)
